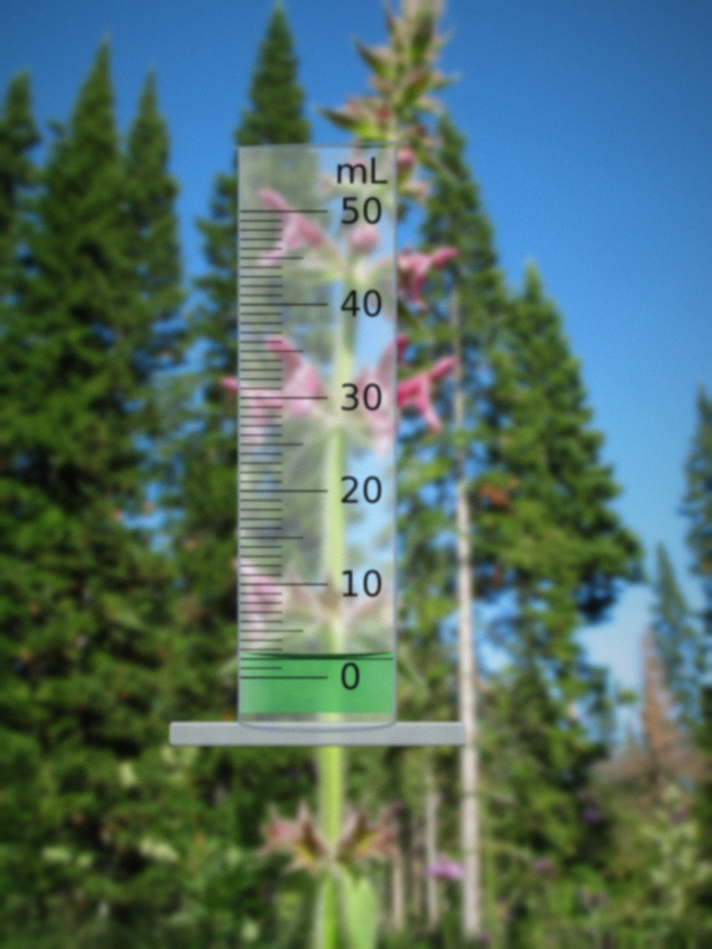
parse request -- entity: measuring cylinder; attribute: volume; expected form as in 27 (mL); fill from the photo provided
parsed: 2 (mL)
